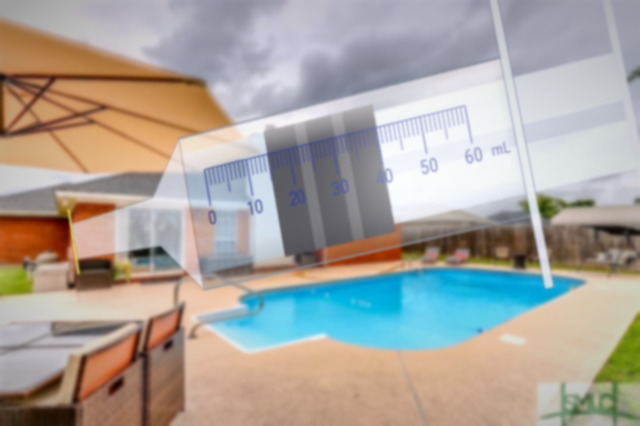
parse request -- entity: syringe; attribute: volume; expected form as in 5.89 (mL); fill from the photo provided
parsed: 15 (mL)
